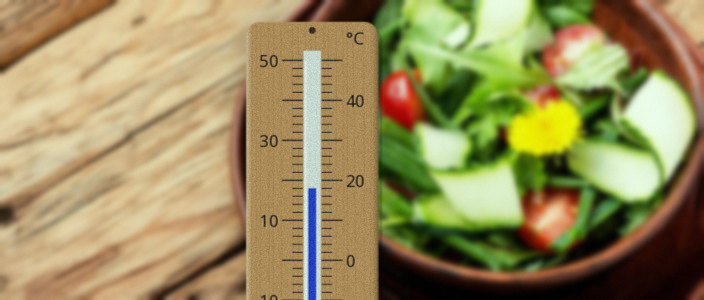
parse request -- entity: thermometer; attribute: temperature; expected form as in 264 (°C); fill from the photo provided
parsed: 18 (°C)
